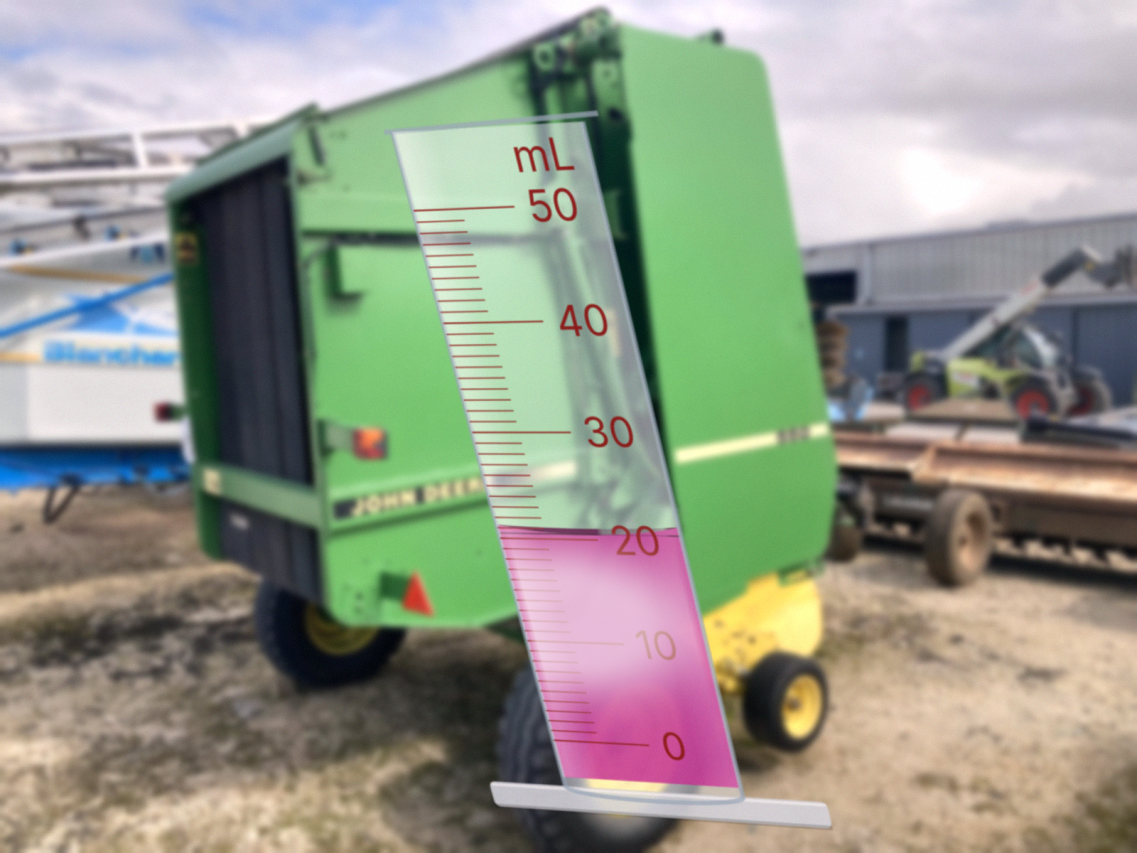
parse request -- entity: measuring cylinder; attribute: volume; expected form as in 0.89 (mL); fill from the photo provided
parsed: 20.5 (mL)
